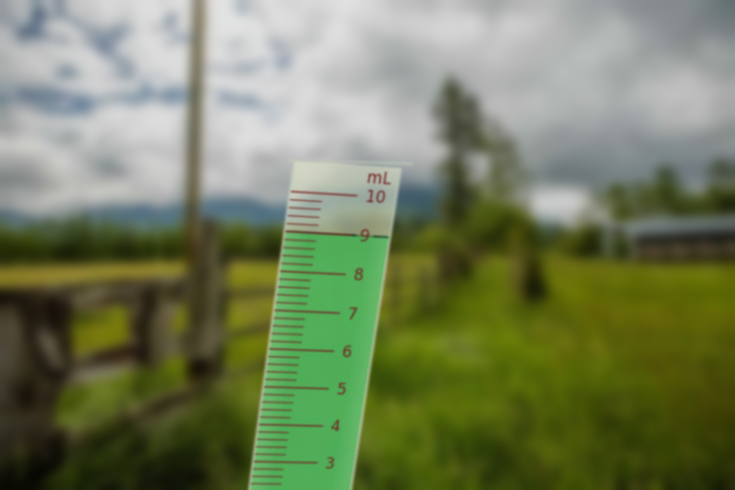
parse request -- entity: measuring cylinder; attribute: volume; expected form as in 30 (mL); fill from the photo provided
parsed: 9 (mL)
